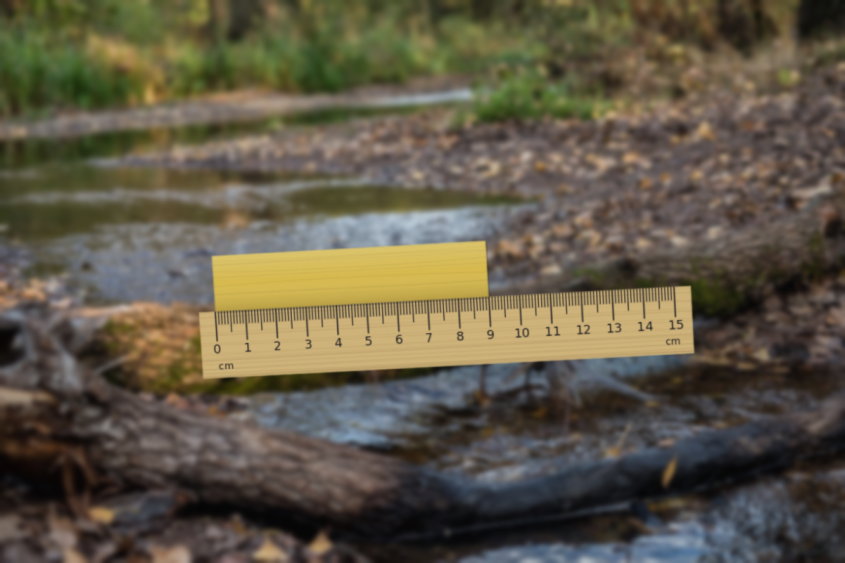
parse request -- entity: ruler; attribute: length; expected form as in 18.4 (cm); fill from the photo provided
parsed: 9 (cm)
